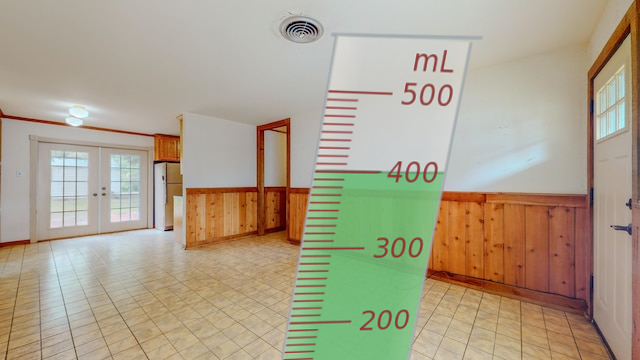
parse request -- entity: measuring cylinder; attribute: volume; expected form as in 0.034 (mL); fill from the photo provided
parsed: 400 (mL)
